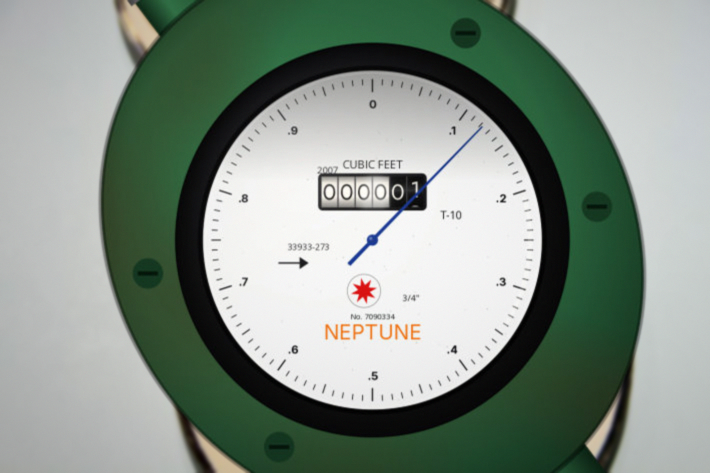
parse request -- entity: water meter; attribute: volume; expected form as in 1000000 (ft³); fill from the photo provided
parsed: 1.12 (ft³)
